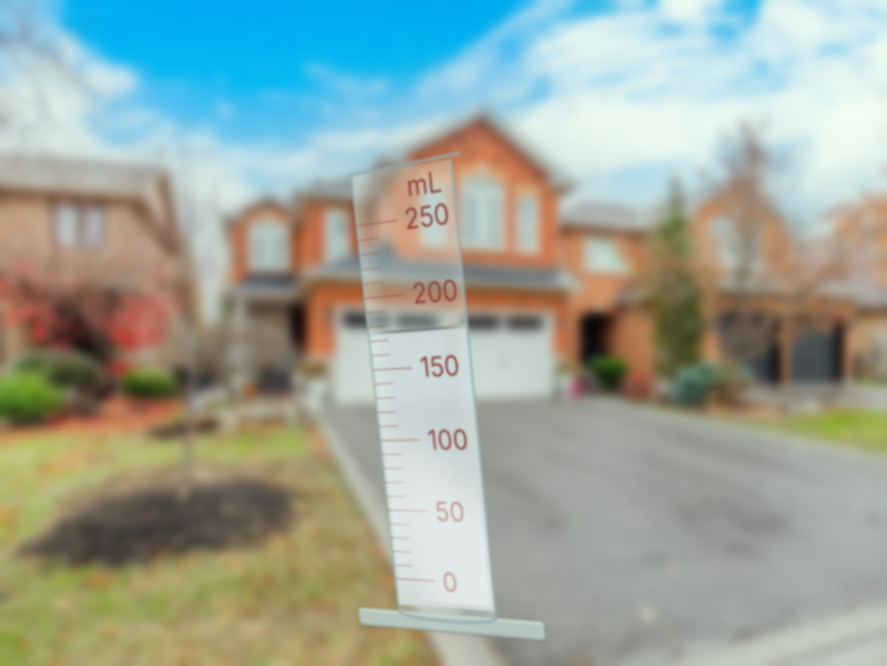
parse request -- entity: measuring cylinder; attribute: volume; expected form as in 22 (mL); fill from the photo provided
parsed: 175 (mL)
